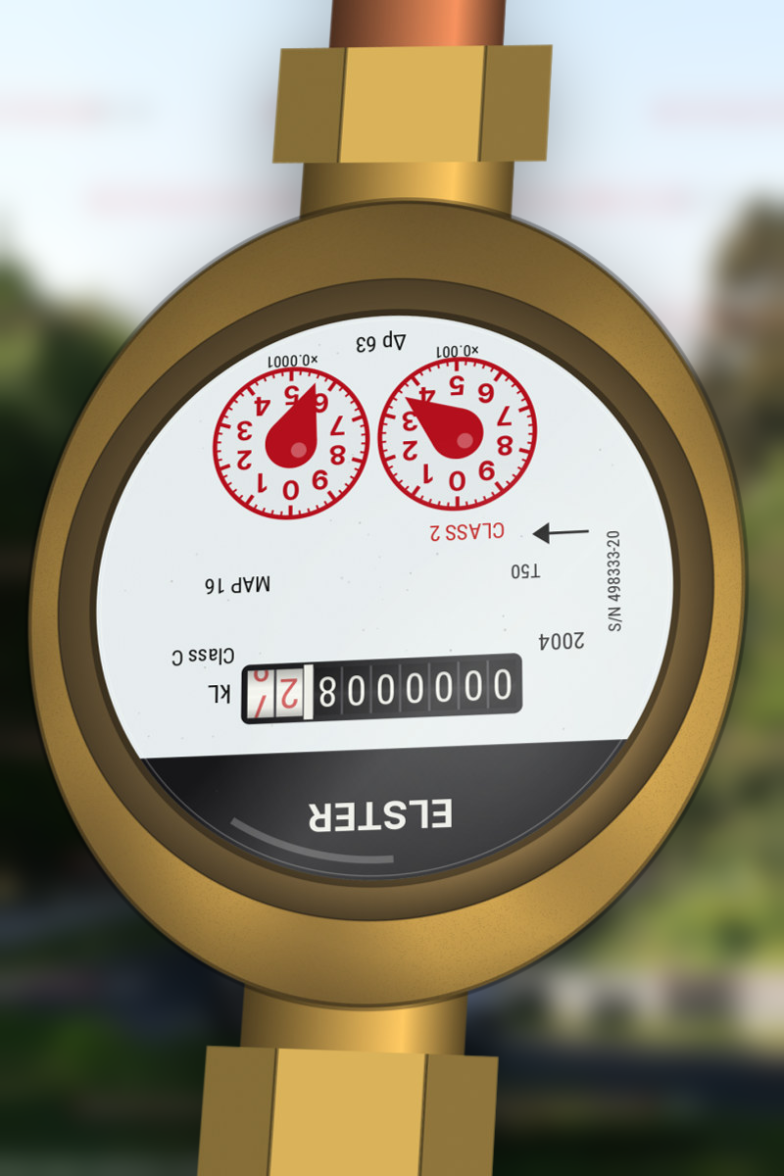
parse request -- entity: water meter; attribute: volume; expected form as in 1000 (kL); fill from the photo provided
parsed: 8.2735 (kL)
